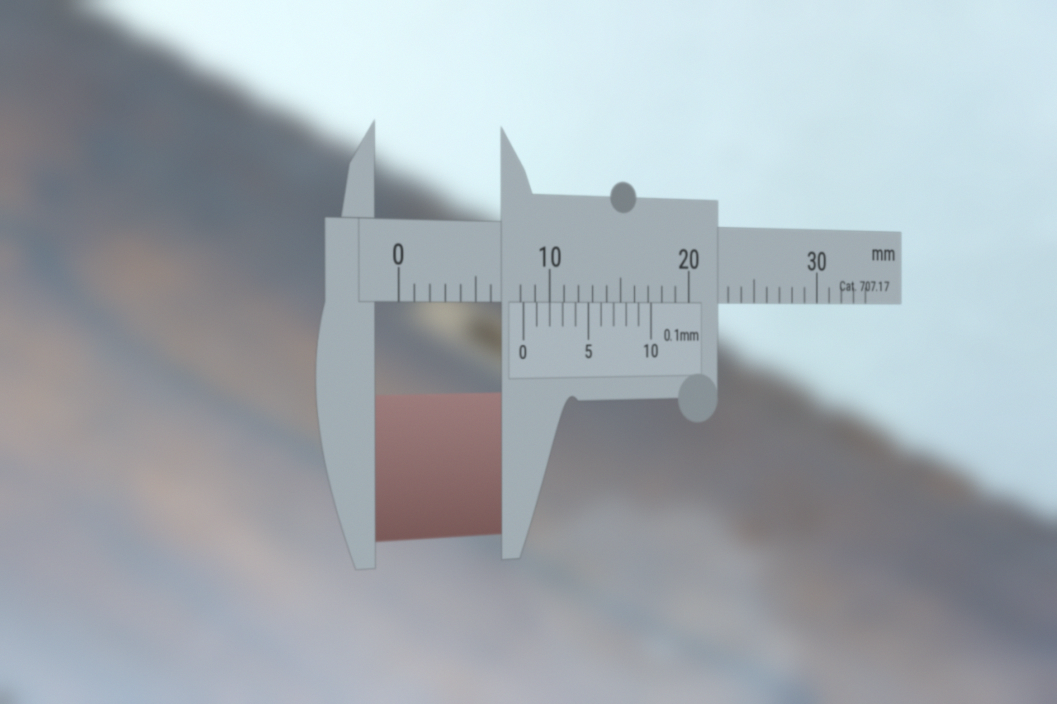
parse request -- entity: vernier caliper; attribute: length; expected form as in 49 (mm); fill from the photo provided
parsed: 8.2 (mm)
